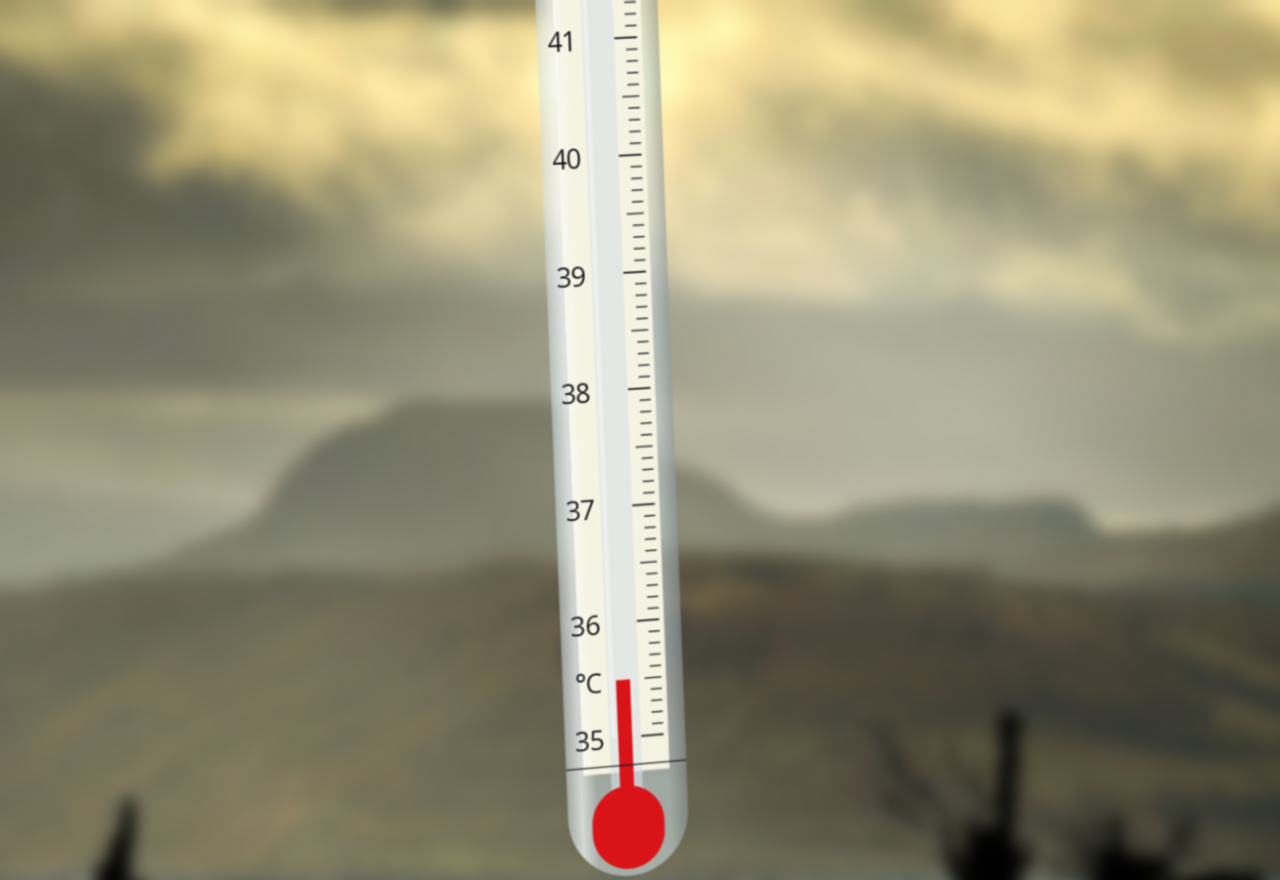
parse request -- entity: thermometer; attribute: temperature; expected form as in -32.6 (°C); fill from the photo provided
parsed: 35.5 (°C)
